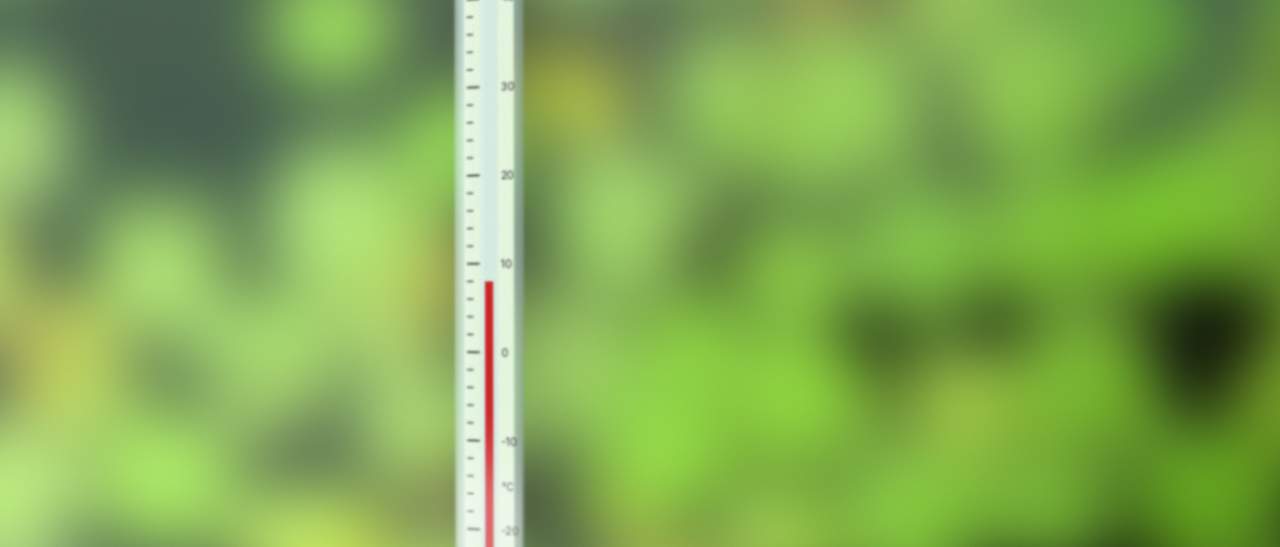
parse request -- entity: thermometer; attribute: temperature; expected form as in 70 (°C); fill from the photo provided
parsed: 8 (°C)
